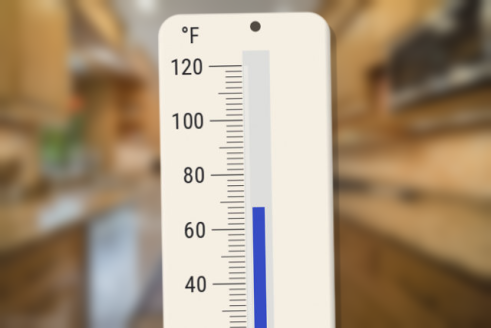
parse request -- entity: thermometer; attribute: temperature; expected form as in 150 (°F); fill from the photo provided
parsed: 68 (°F)
